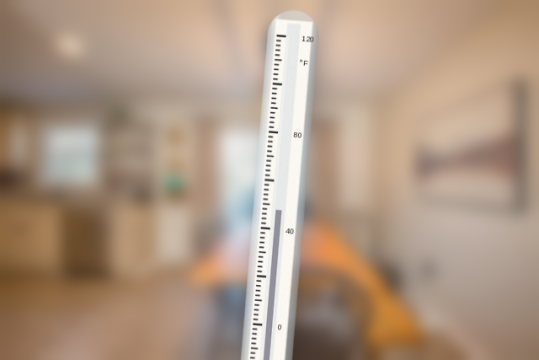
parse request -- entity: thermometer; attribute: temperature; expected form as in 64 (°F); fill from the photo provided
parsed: 48 (°F)
